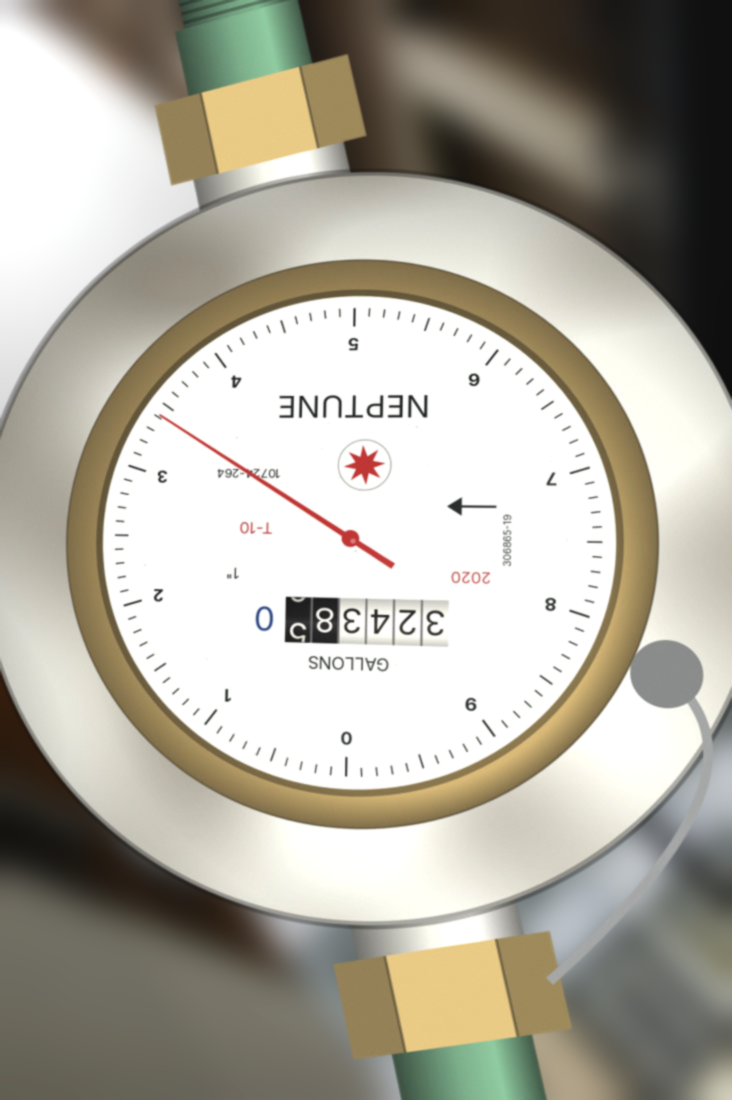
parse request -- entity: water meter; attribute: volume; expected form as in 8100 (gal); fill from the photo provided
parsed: 3243853.4 (gal)
